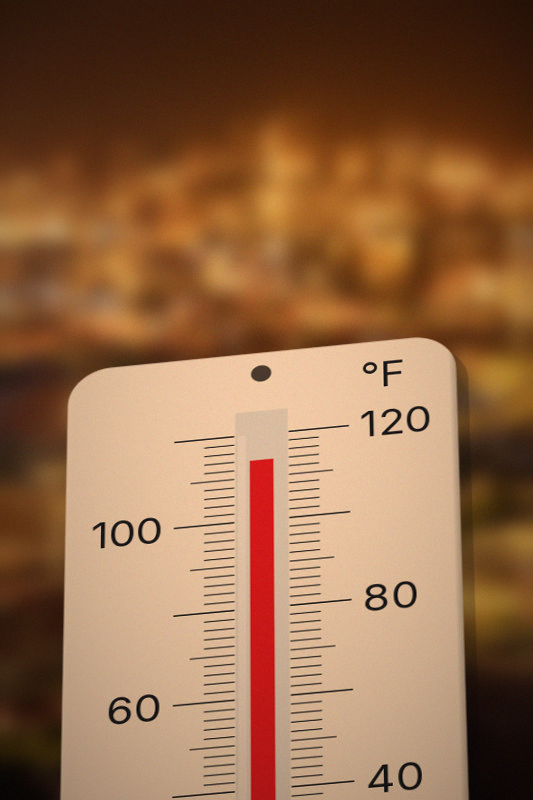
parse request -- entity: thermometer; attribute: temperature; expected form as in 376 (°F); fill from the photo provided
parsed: 114 (°F)
